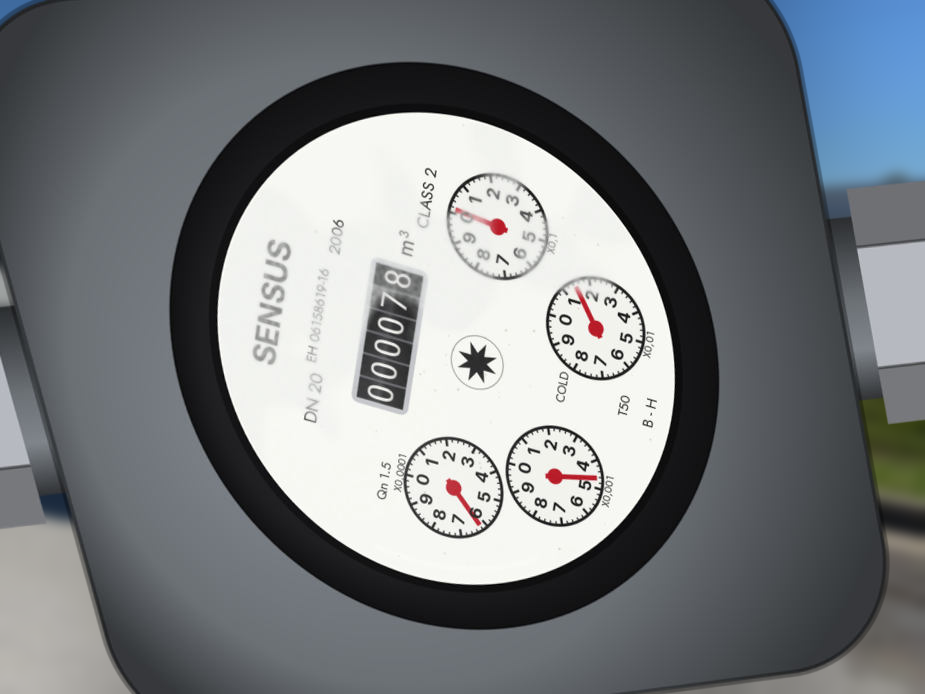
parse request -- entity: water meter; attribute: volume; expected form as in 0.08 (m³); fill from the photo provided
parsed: 78.0146 (m³)
